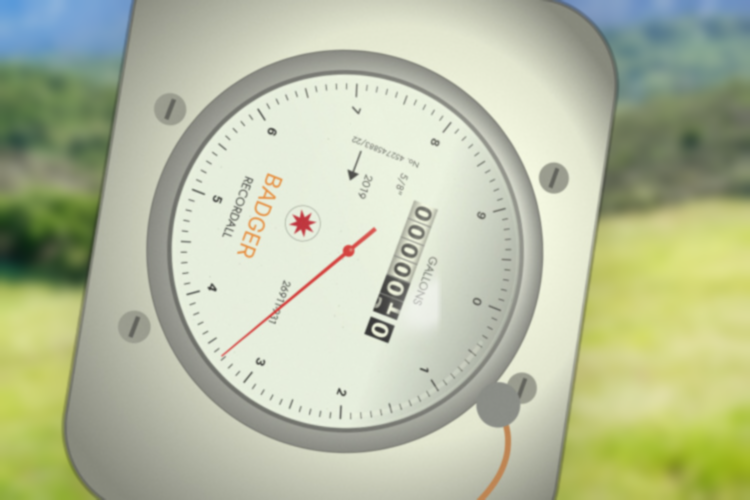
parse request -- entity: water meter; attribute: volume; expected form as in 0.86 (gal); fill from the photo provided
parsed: 13.3 (gal)
